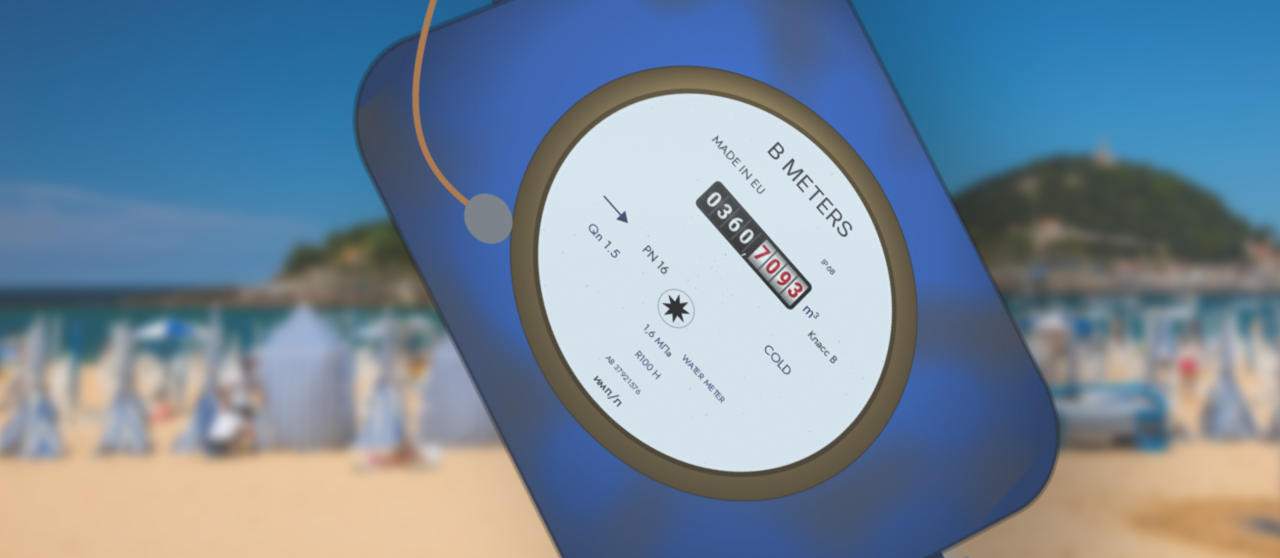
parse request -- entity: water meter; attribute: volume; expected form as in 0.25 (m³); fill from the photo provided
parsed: 360.7093 (m³)
